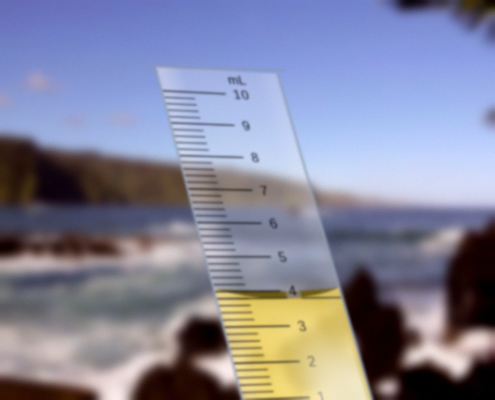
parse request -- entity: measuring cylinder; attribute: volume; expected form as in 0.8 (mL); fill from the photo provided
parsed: 3.8 (mL)
